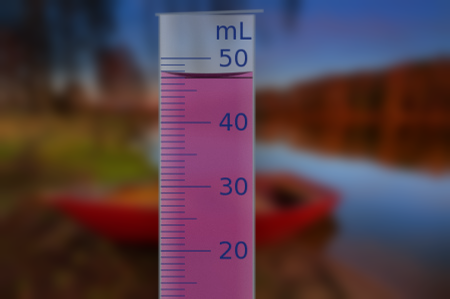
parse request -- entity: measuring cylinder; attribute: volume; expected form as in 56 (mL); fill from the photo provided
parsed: 47 (mL)
